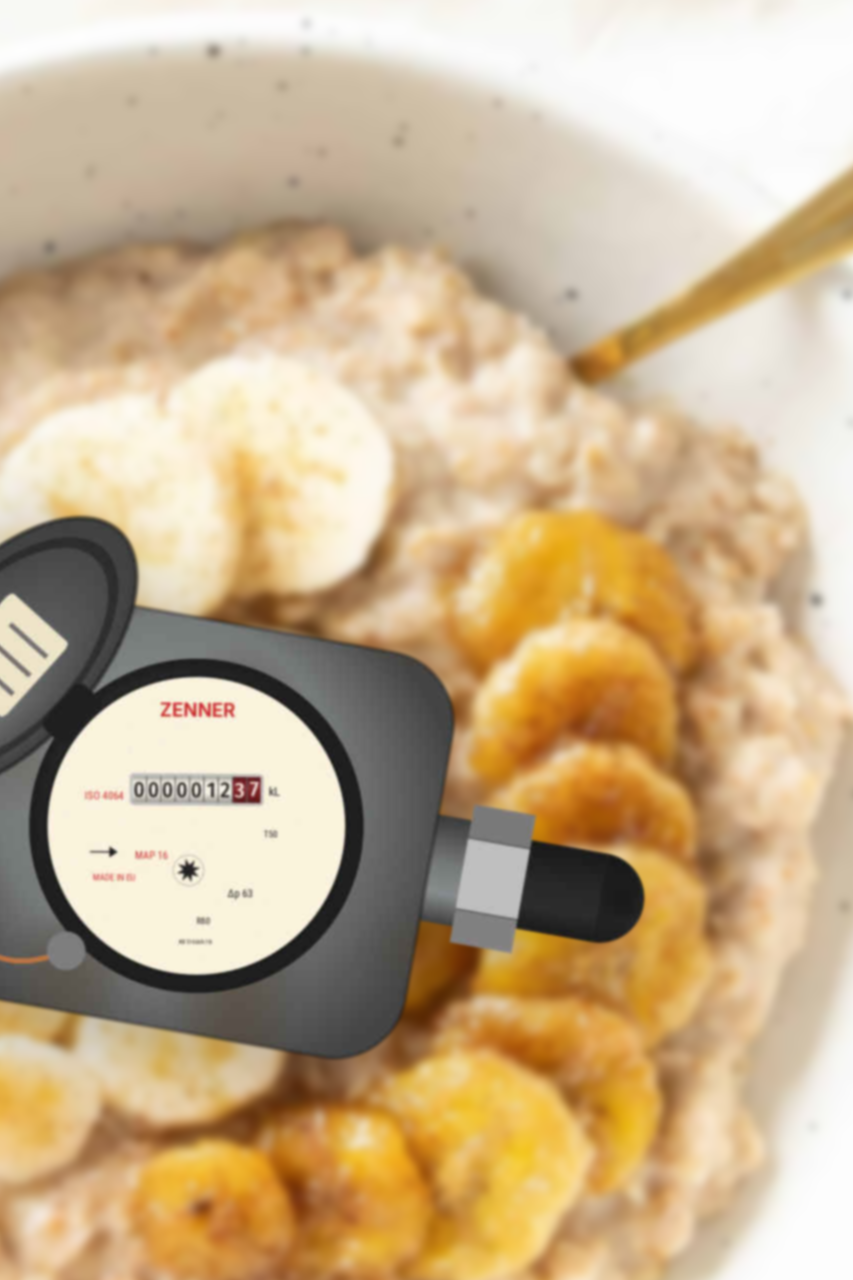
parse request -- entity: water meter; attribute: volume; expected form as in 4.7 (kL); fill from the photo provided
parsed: 12.37 (kL)
